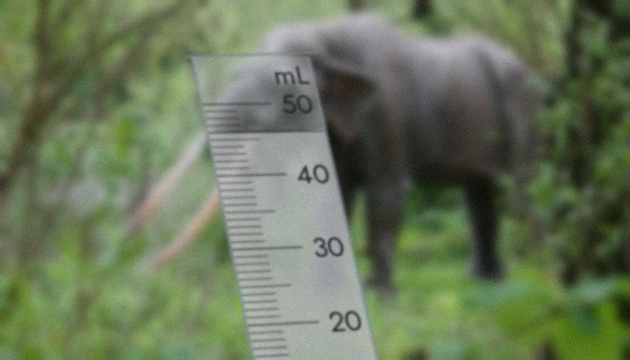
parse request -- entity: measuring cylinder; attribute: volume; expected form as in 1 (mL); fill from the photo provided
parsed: 46 (mL)
